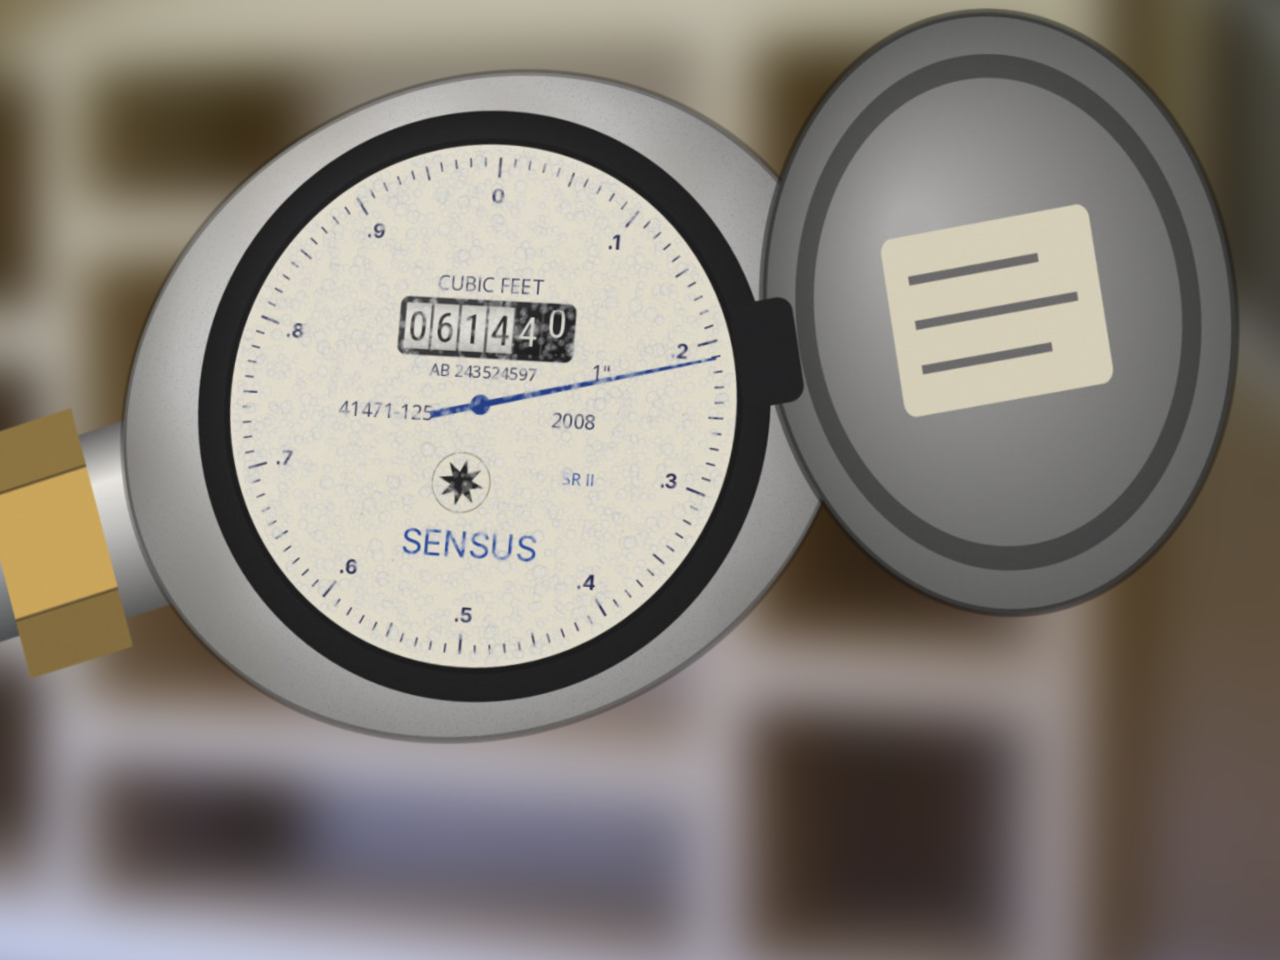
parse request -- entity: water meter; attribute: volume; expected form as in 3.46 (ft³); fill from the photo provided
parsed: 61440.21 (ft³)
